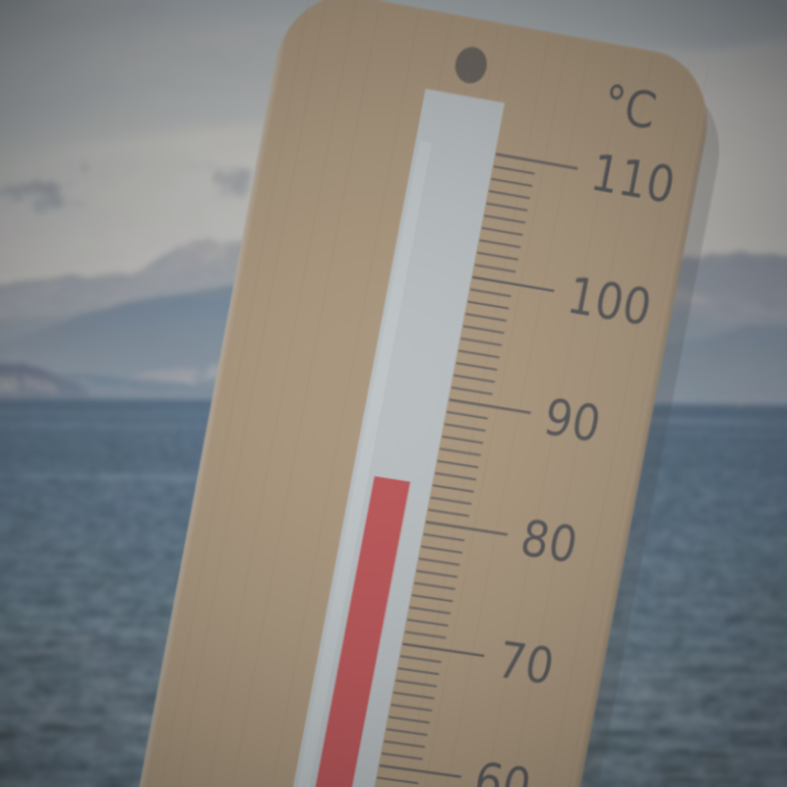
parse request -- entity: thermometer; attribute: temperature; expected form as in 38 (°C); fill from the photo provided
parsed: 83 (°C)
